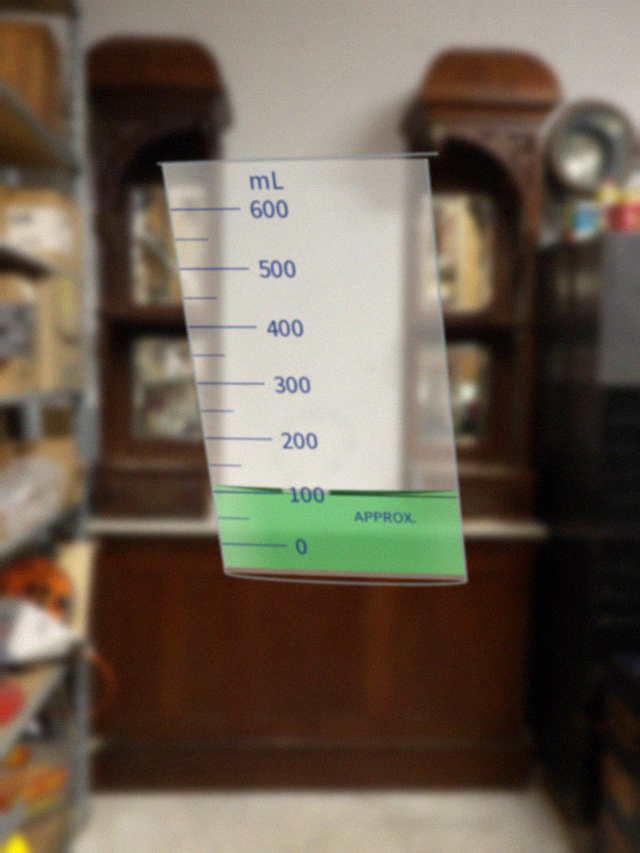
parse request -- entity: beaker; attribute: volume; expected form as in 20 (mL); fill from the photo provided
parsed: 100 (mL)
